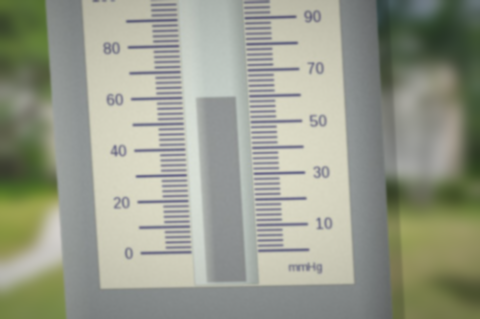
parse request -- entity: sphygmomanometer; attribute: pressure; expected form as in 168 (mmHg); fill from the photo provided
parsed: 60 (mmHg)
